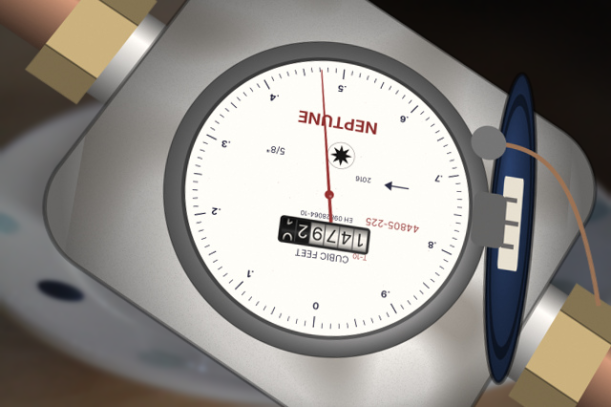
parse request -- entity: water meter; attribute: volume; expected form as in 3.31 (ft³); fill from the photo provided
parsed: 147920.47 (ft³)
